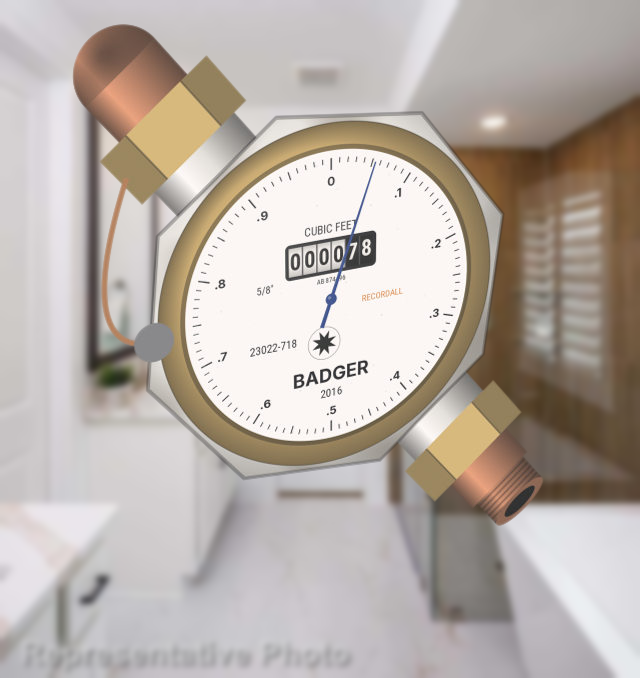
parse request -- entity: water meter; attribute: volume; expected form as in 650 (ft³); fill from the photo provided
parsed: 78.05 (ft³)
